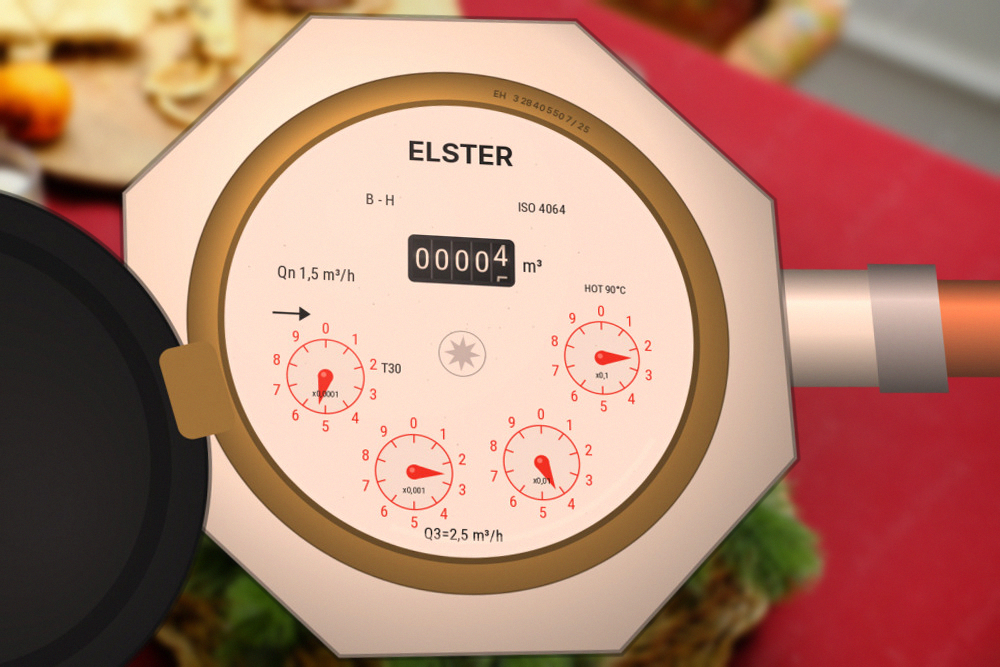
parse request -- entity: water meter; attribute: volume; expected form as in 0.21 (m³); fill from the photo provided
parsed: 4.2425 (m³)
